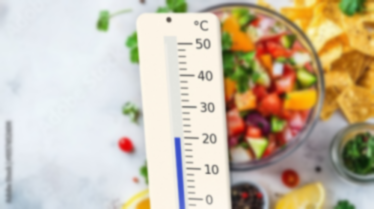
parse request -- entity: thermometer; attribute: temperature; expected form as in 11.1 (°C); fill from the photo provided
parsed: 20 (°C)
